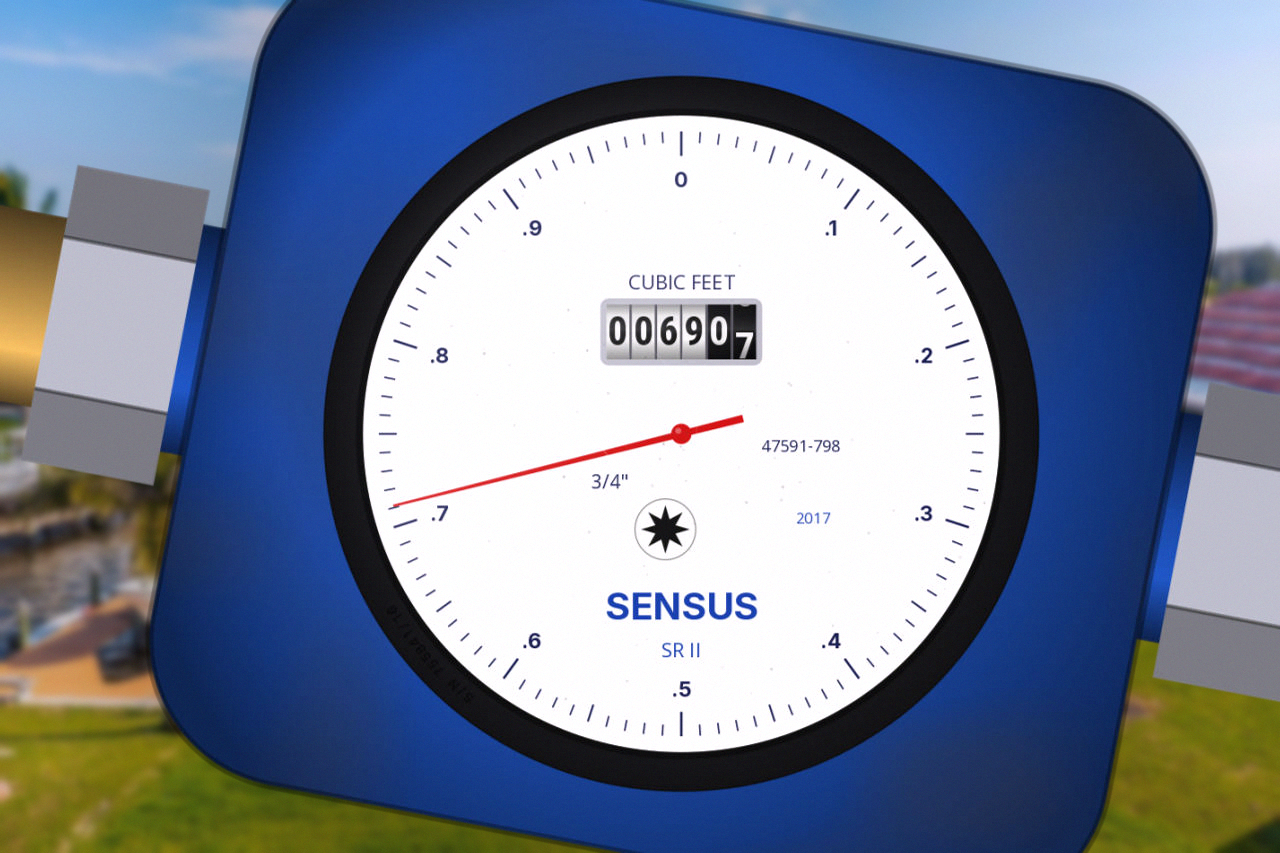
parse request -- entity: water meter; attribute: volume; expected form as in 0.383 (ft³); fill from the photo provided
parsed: 6906.71 (ft³)
